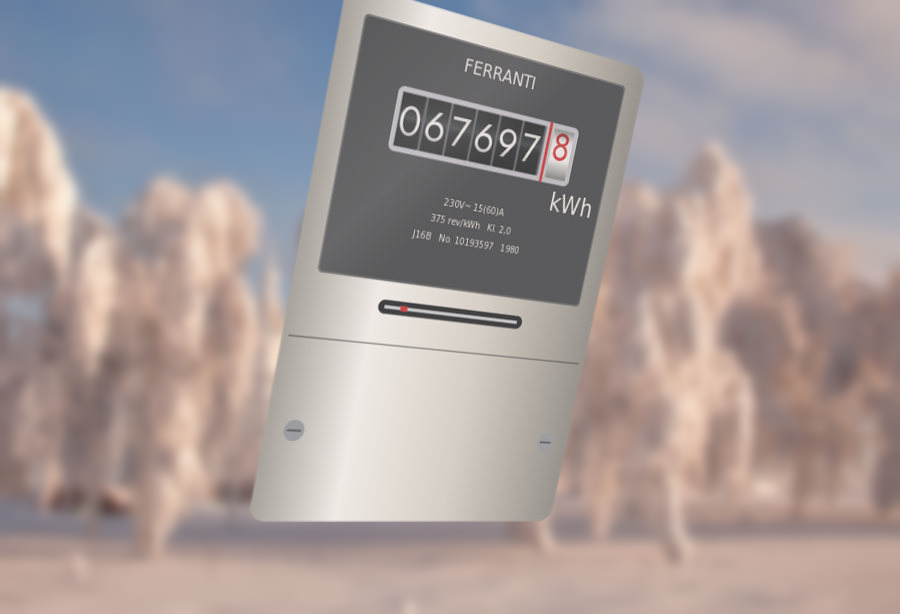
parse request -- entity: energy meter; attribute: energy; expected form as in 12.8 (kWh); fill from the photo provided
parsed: 67697.8 (kWh)
